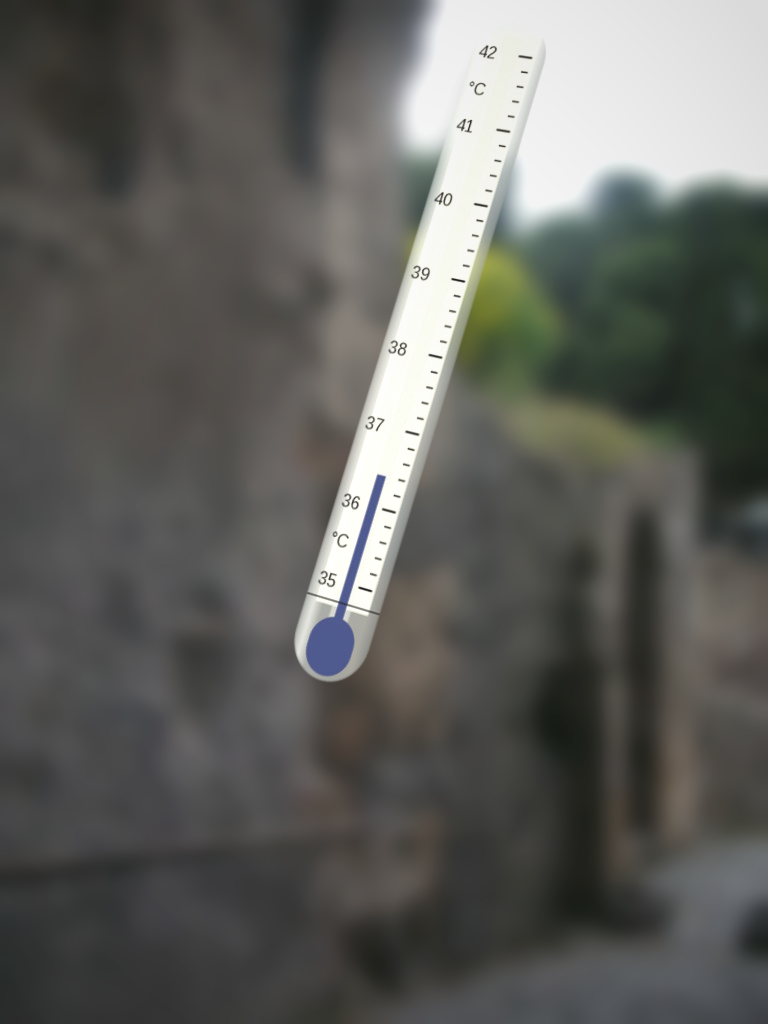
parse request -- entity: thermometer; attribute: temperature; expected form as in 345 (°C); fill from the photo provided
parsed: 36.4 (°C)
